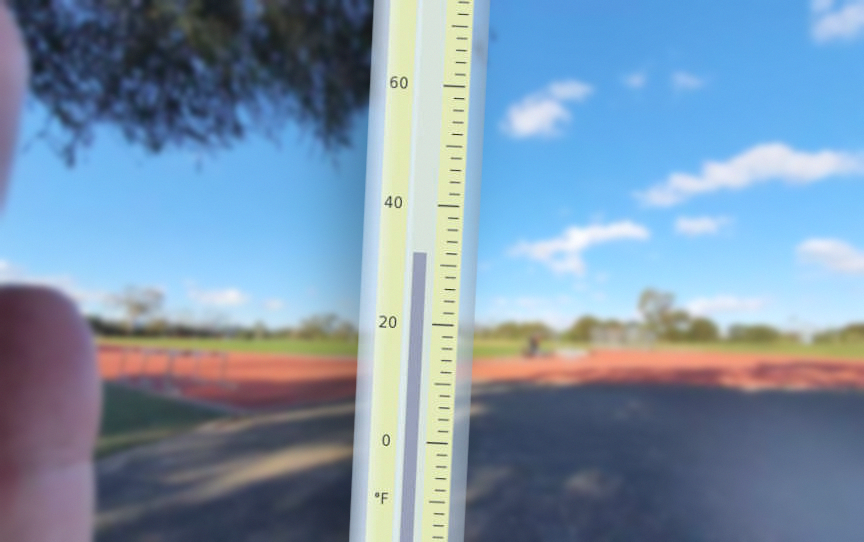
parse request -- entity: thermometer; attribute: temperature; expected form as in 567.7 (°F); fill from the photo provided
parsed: 32 (°F)
